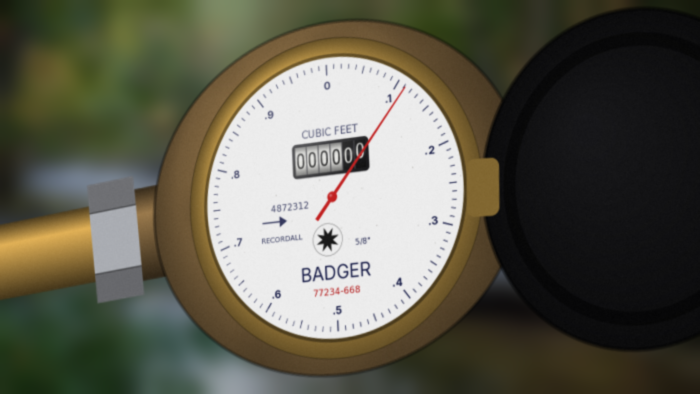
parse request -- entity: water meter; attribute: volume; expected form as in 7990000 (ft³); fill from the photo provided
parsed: 0.11 (ft³)
